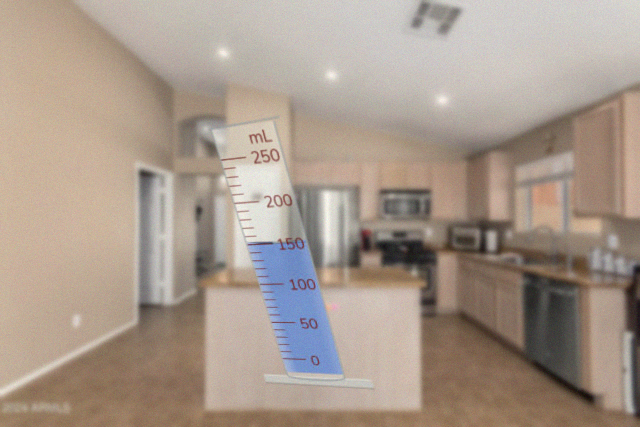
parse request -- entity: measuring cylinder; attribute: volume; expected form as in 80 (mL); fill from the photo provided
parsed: 150 (mL)
